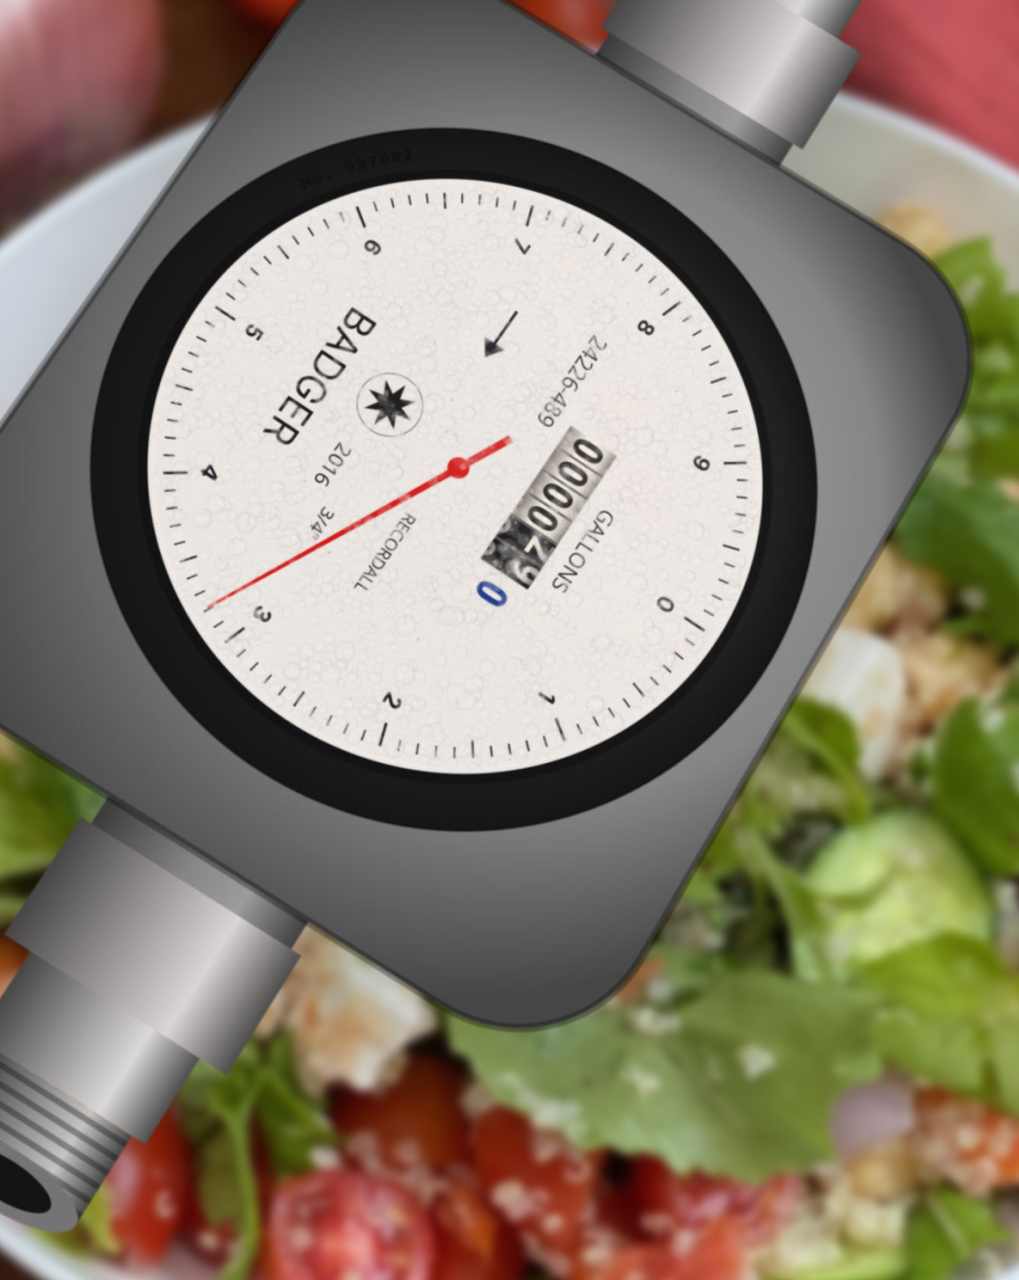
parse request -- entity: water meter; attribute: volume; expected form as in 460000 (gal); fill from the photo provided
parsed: 293.2 (gal)
